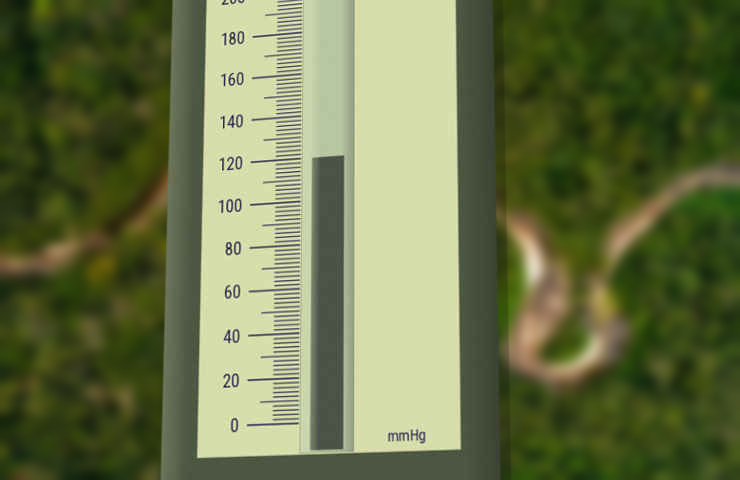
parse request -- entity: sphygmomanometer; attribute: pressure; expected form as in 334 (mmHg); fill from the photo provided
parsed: 120 (mmHg)
